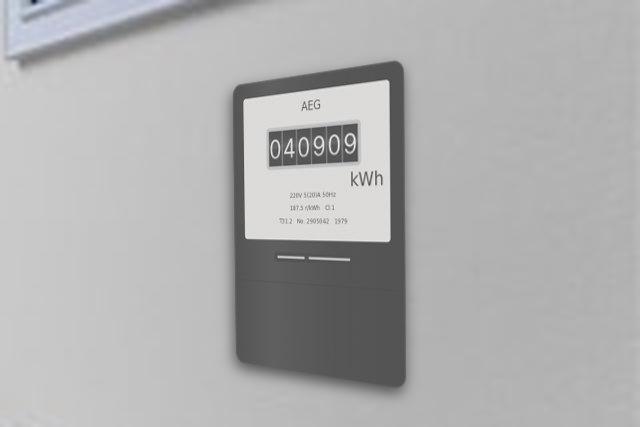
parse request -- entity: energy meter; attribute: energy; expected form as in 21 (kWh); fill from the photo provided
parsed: 40909 (kWh)
